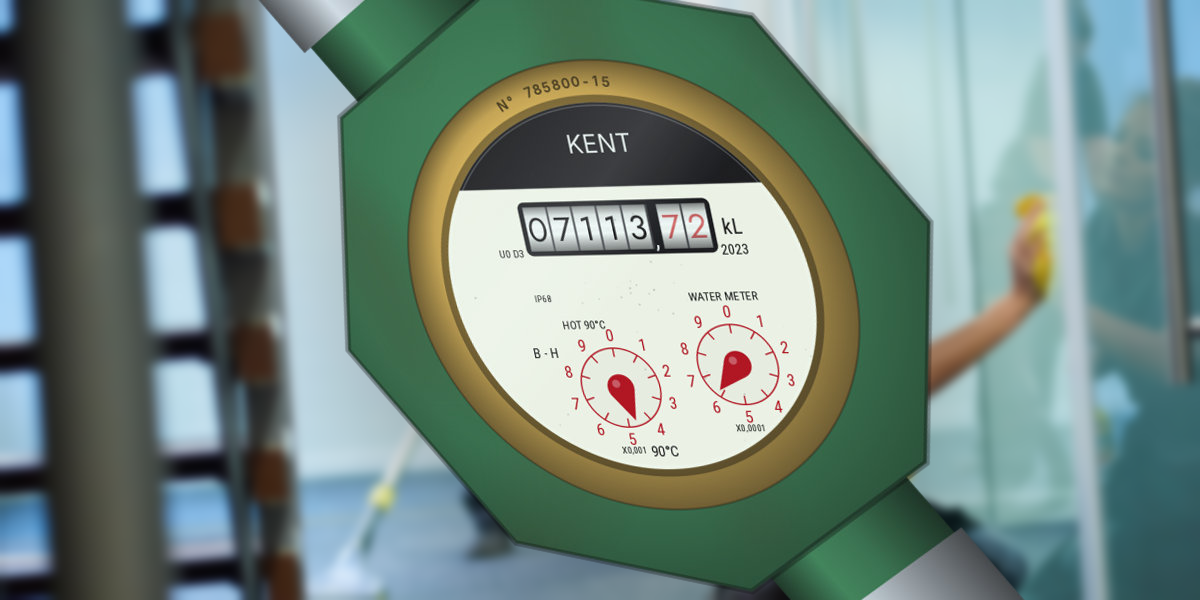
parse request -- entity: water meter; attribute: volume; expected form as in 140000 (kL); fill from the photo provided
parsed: 7113.7246 (kL)
